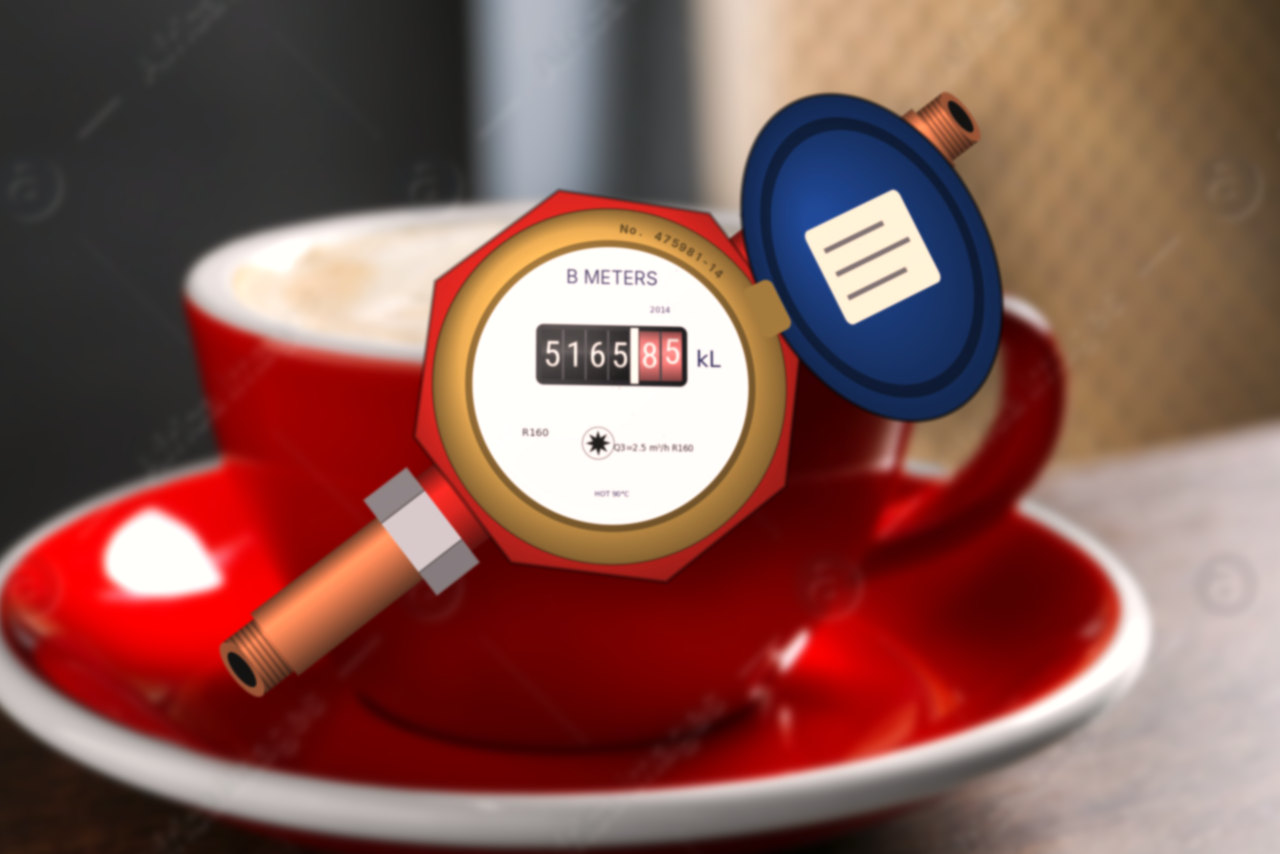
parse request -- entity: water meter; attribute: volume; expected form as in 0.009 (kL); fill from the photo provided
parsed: 5165.85 (kL)
